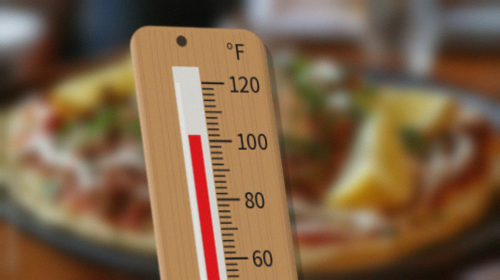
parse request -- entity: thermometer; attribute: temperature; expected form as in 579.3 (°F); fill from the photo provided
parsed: 102 (°F)
